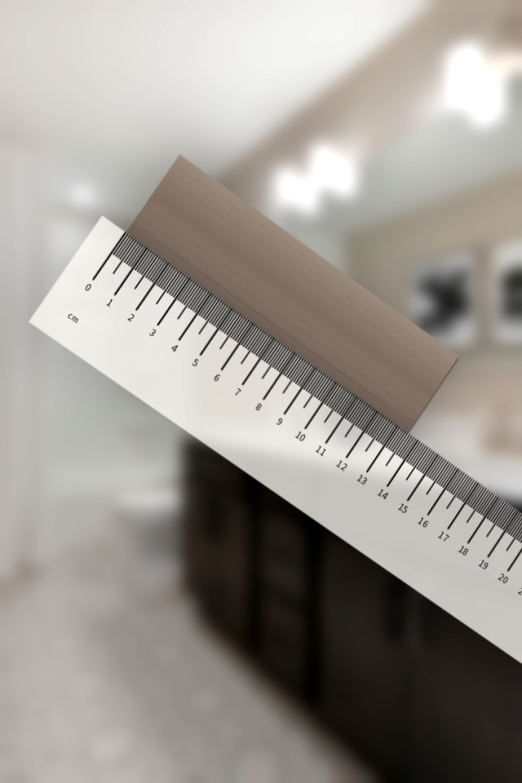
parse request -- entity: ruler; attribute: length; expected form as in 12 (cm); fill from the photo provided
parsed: 13.5 (cm)
